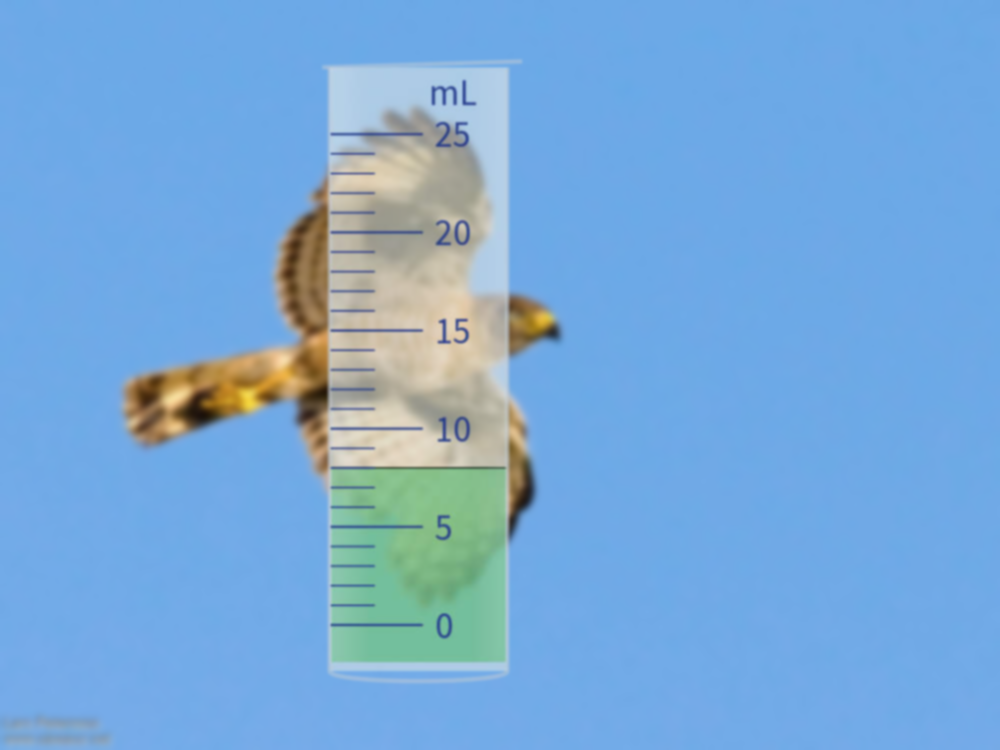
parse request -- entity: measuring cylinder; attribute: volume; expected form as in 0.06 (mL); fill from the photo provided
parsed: 8 (mL)
